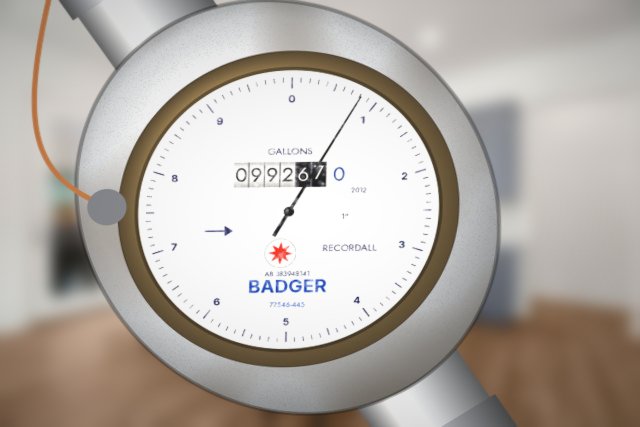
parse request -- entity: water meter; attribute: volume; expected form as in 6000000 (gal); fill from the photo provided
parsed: 992670.8 (gal)
